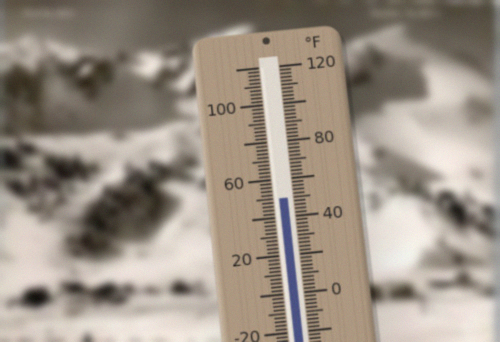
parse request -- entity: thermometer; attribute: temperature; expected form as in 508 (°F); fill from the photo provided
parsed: 50 (°F)
